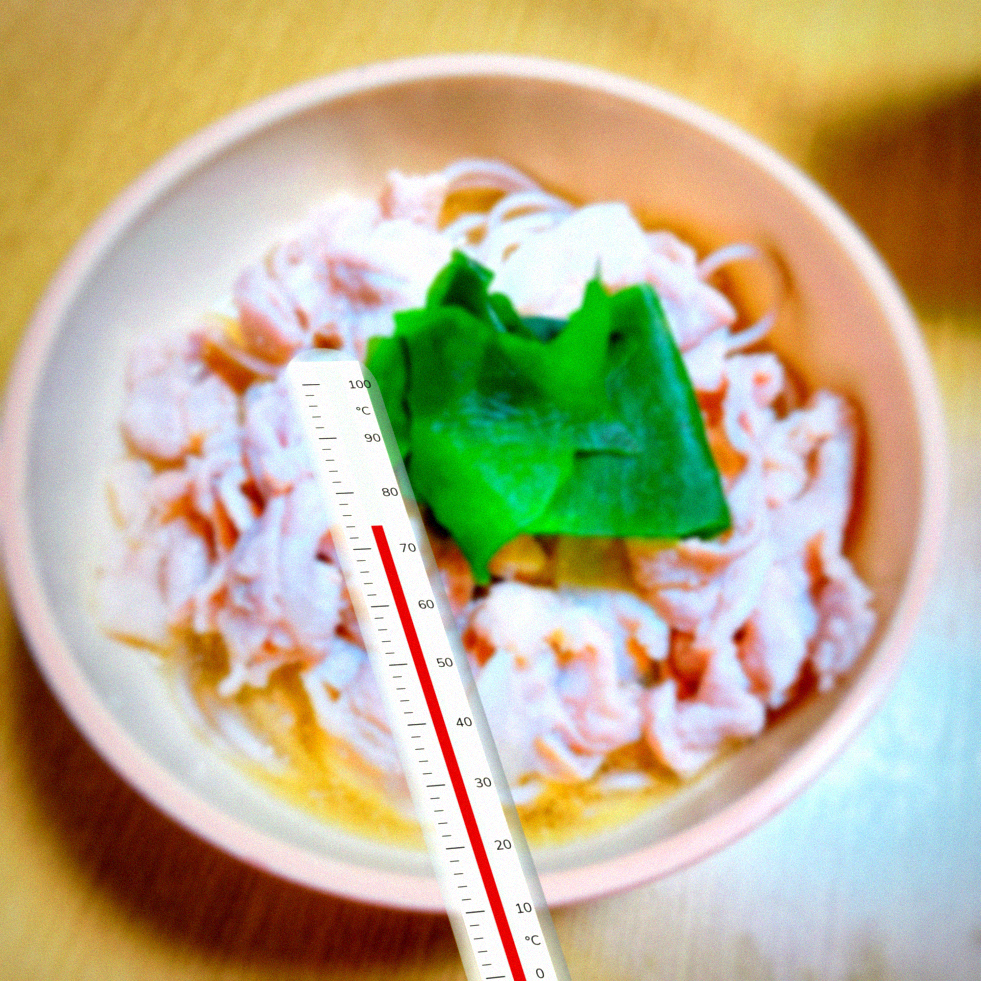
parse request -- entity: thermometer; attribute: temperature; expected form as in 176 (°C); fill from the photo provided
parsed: 74 (°C)
